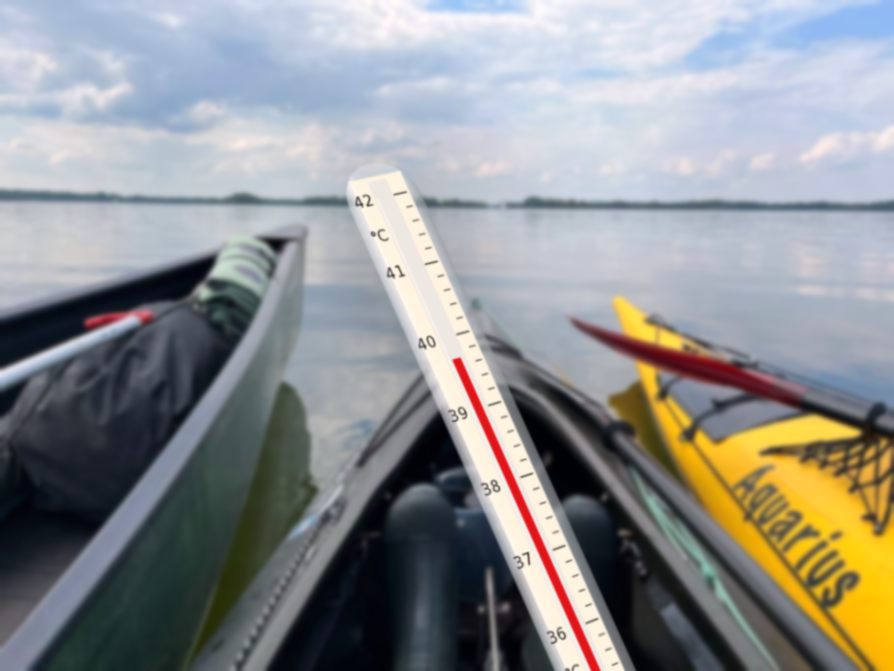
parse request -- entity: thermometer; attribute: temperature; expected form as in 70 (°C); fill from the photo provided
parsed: 39.7 (°C)
